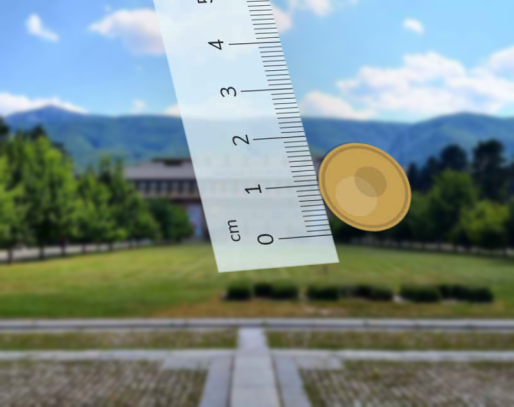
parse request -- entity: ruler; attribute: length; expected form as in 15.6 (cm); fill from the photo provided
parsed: 1.8 (cm)
